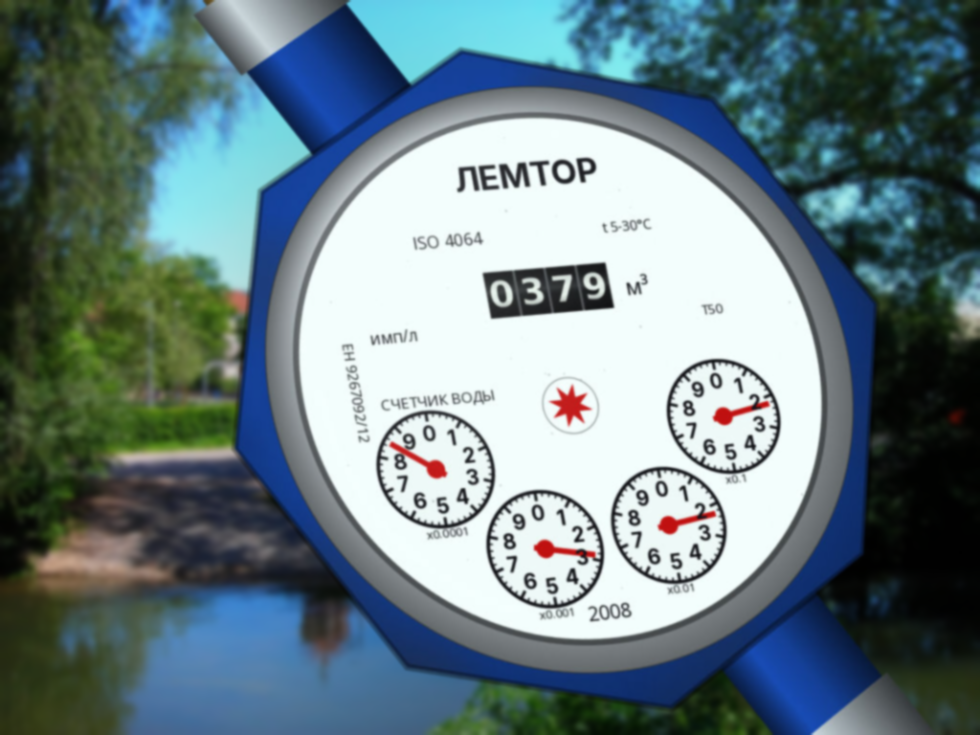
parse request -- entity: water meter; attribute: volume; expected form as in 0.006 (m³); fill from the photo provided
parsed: 379.2228 (m³)
